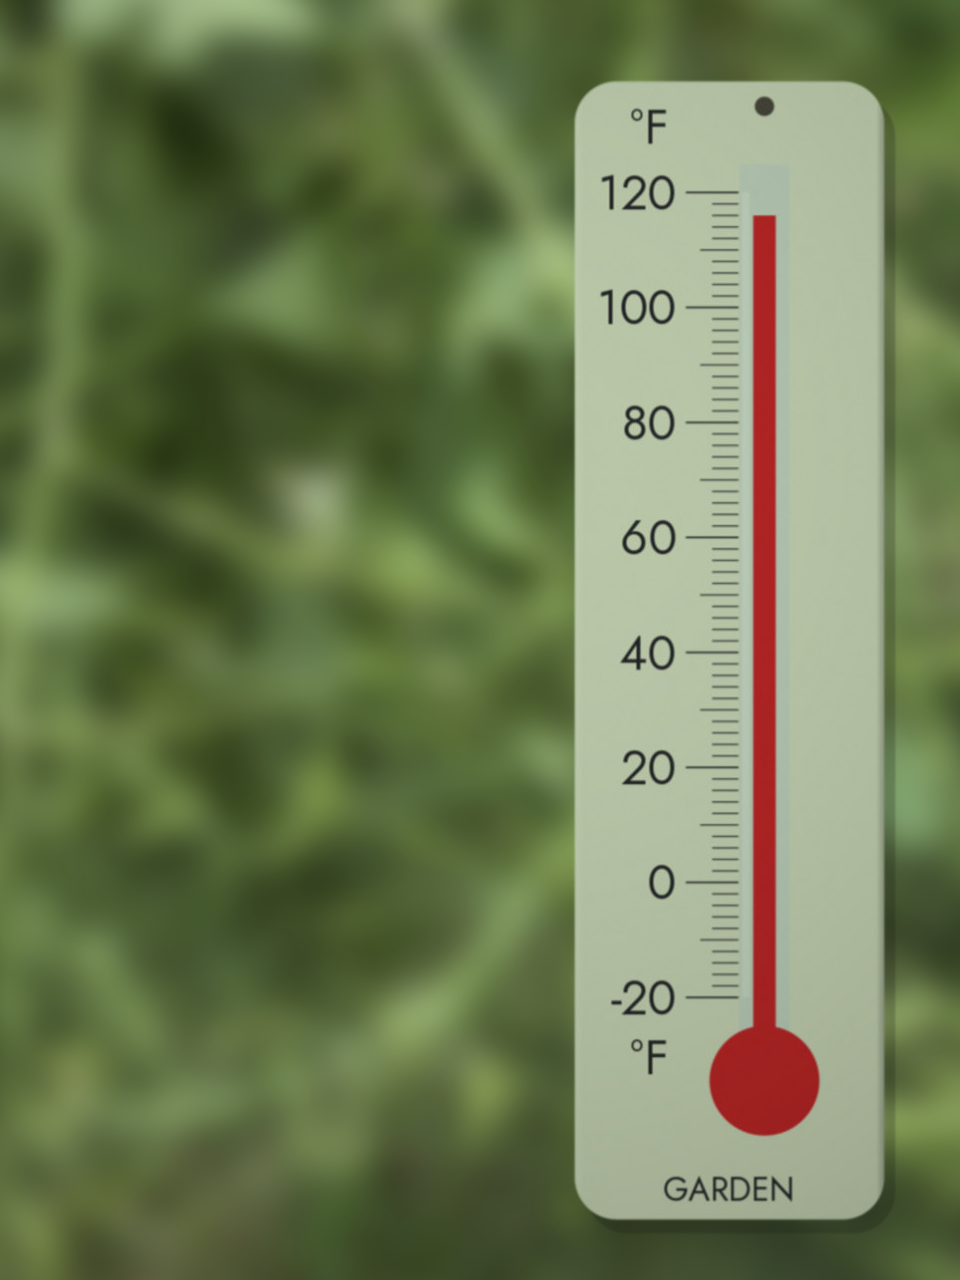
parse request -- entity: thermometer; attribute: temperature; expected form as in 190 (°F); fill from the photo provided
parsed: 116 (°F)
